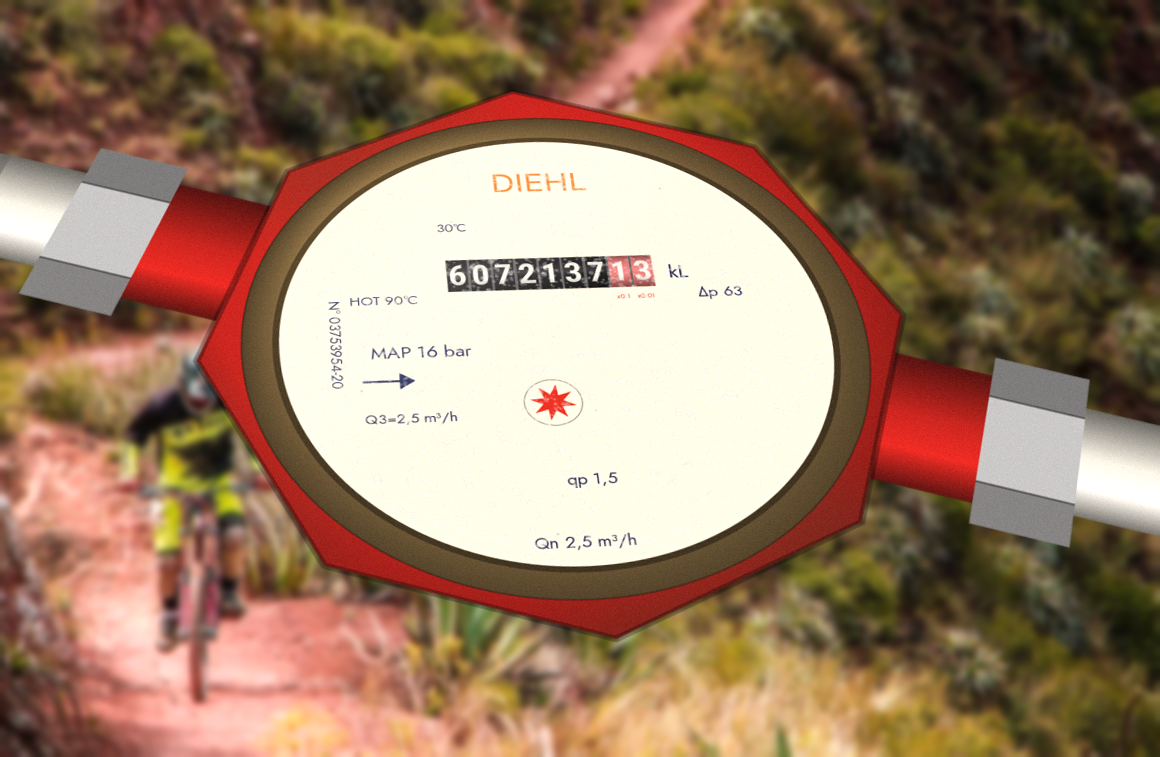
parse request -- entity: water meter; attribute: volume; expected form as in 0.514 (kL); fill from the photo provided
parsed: 6072137.13 (kL)
